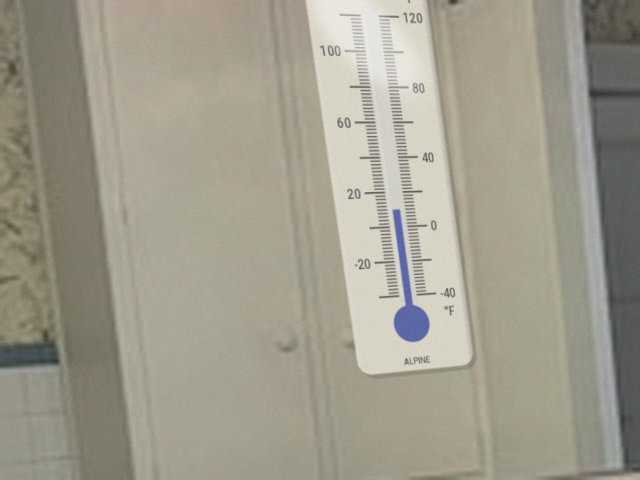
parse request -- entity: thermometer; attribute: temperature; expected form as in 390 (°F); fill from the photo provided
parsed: 10 (°F)
